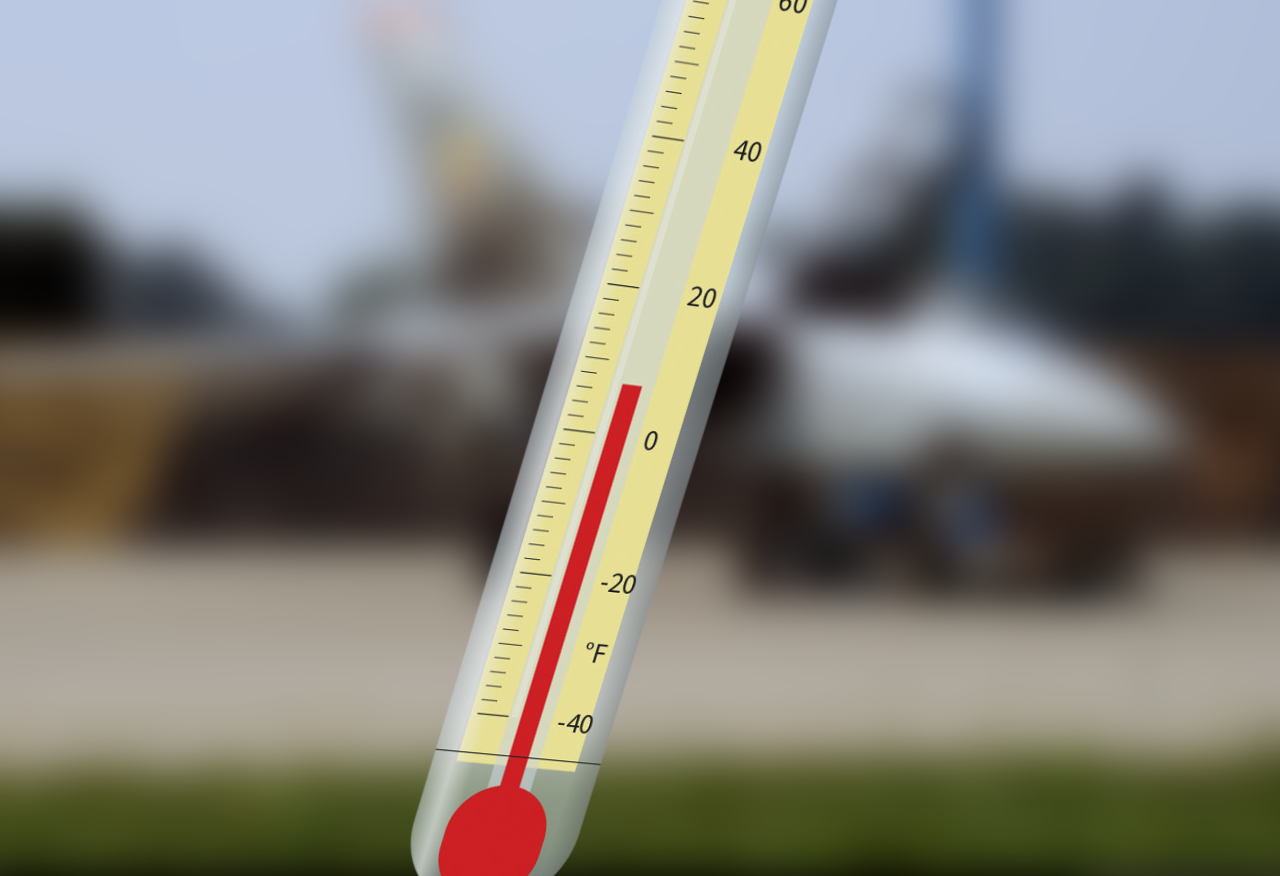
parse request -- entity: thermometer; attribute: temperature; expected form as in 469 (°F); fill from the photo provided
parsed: 7 (°F)
